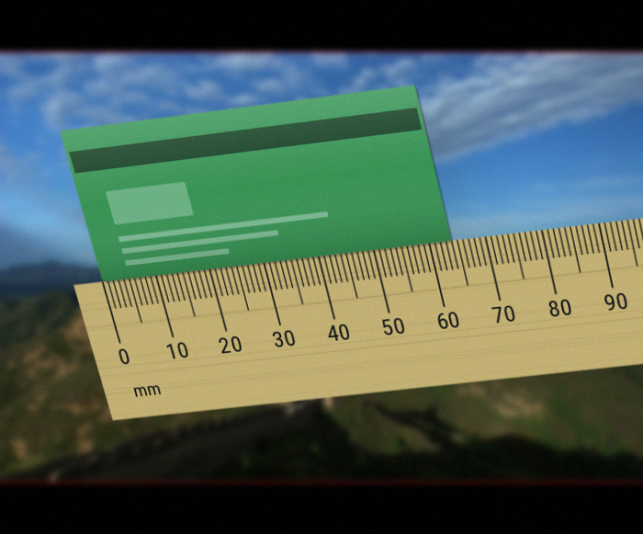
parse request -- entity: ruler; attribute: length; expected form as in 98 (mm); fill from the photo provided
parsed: 64 (mm)
